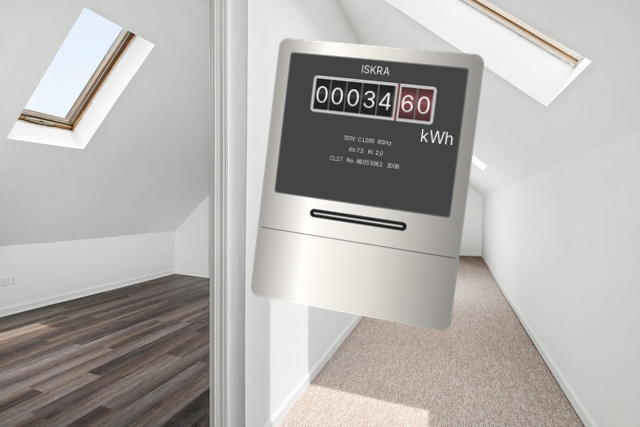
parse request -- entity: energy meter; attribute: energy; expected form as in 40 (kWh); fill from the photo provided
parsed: 34.60 (kWh)
